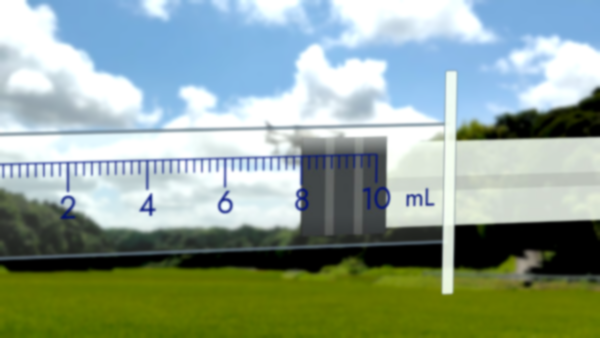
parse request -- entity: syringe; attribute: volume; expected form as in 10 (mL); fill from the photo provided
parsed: 8 (mL)
